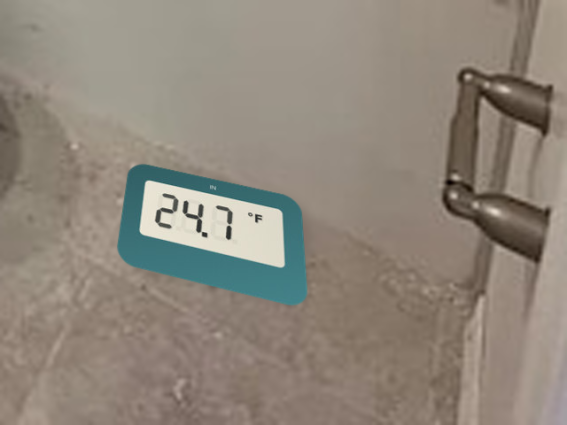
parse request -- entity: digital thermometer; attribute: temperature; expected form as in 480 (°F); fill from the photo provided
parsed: 24.7 (°F)
